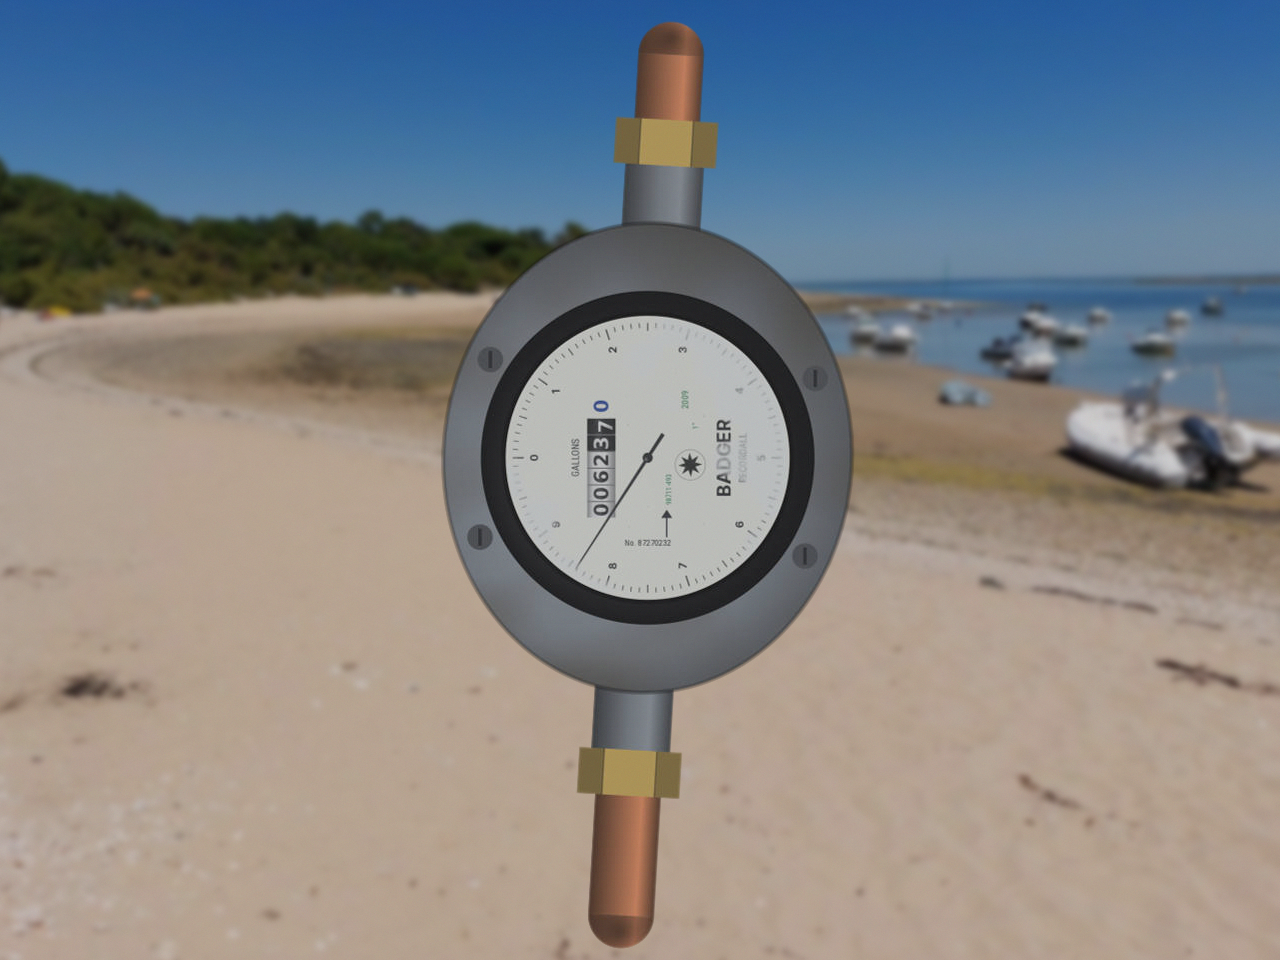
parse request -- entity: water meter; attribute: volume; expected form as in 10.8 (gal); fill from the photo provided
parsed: 62368.4 (gal)
